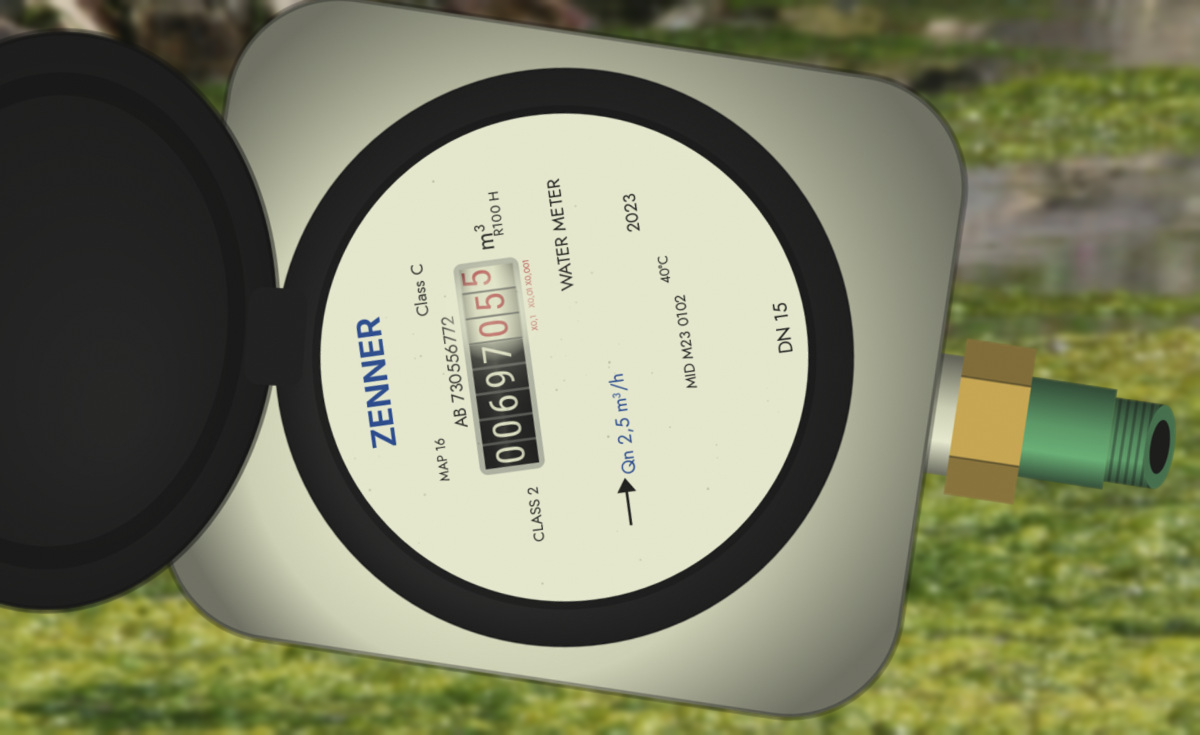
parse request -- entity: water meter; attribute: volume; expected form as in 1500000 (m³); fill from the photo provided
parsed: 697.055 (m³)
